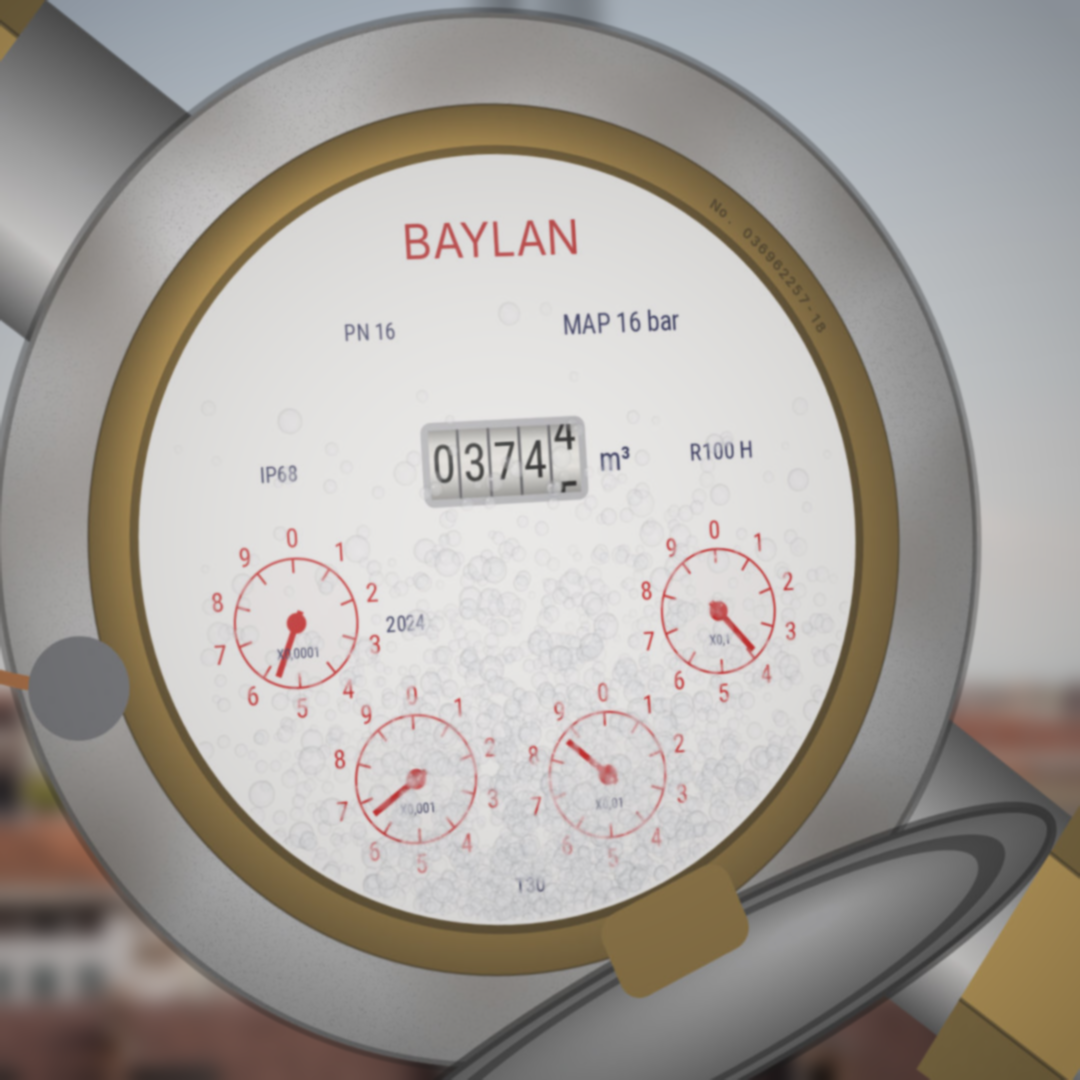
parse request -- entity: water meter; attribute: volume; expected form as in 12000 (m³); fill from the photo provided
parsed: 3744.3865 (m³)
